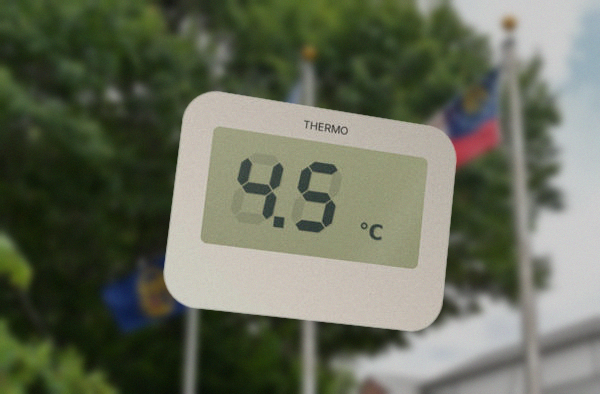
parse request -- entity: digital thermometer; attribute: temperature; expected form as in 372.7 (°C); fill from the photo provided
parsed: 4.5 (°C)
